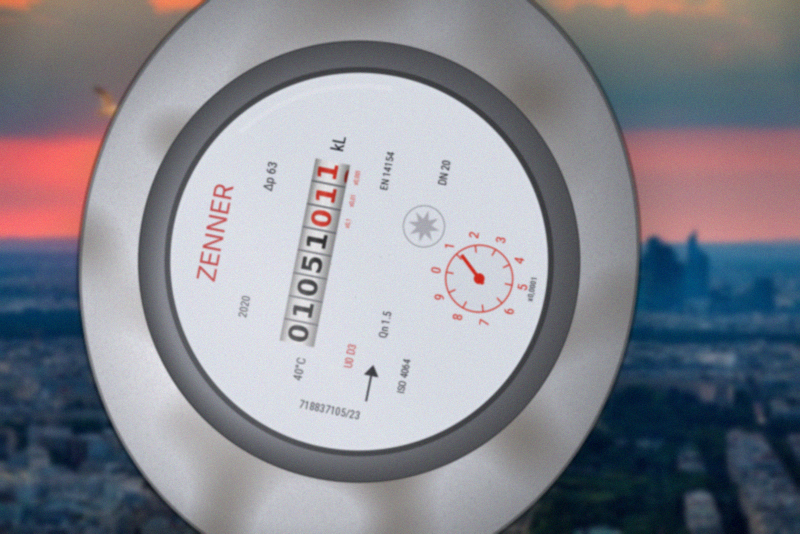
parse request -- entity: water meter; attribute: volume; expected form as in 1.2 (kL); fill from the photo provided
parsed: 1051.0111 (kL)
